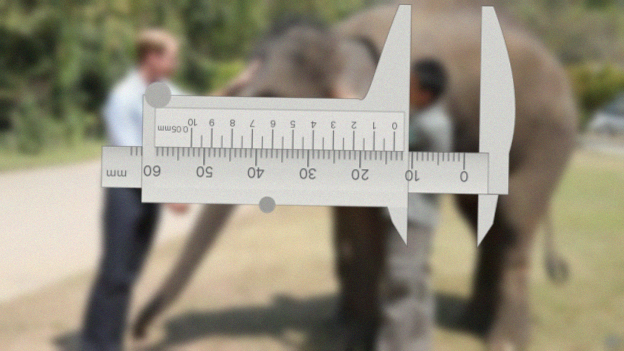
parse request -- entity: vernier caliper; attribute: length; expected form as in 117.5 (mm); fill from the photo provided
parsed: 13.5 (mm)
